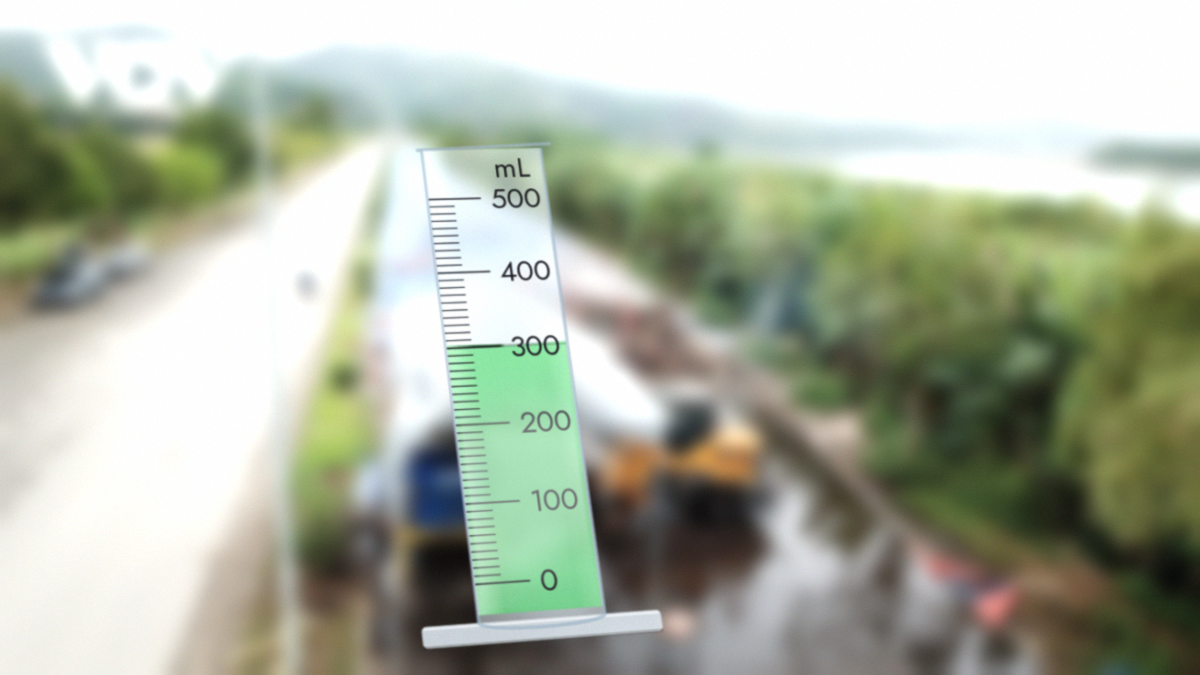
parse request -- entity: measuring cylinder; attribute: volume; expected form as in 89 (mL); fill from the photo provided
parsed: 300 (mL)
